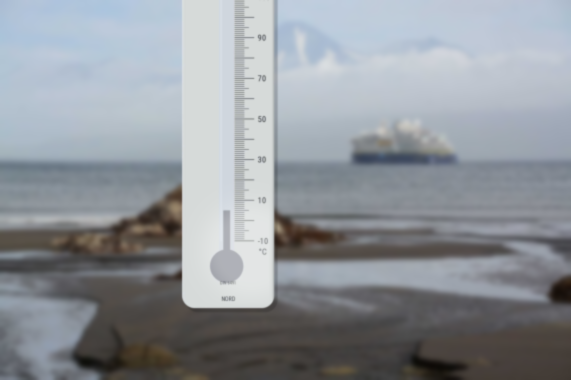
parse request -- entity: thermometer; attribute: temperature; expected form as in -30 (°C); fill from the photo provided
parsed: 5 (°C)
